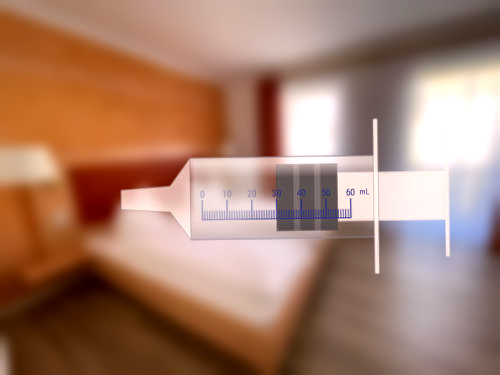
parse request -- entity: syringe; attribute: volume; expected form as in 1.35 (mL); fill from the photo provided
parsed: 30 (mL)
